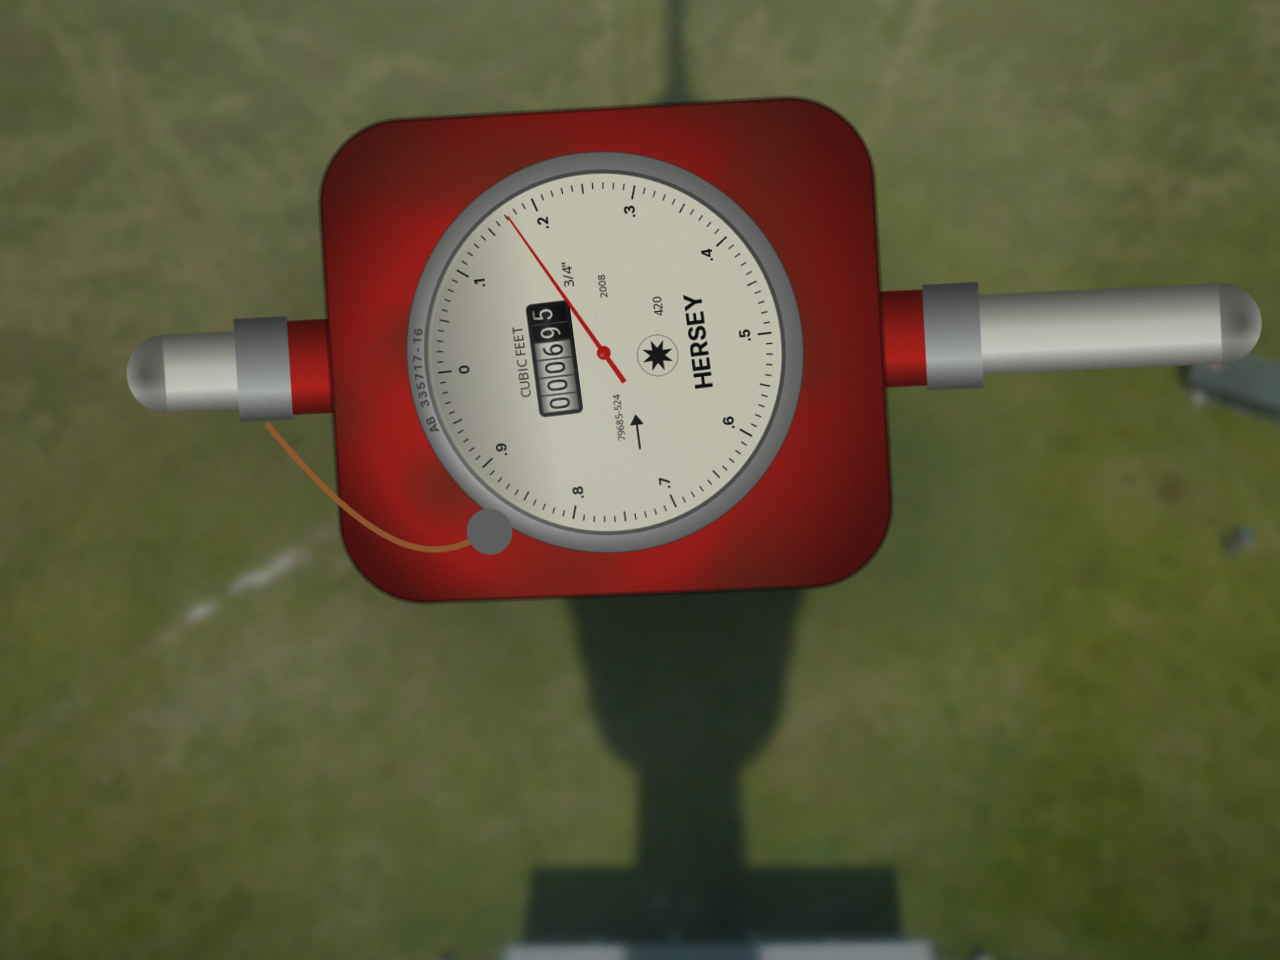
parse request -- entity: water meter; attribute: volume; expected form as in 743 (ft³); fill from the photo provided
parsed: 695.17 (ft³)
